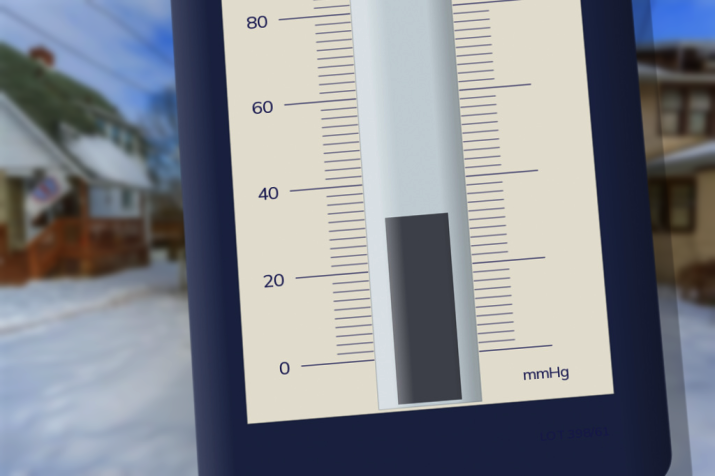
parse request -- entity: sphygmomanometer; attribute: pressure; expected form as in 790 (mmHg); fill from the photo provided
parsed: 32 (mmHg)
